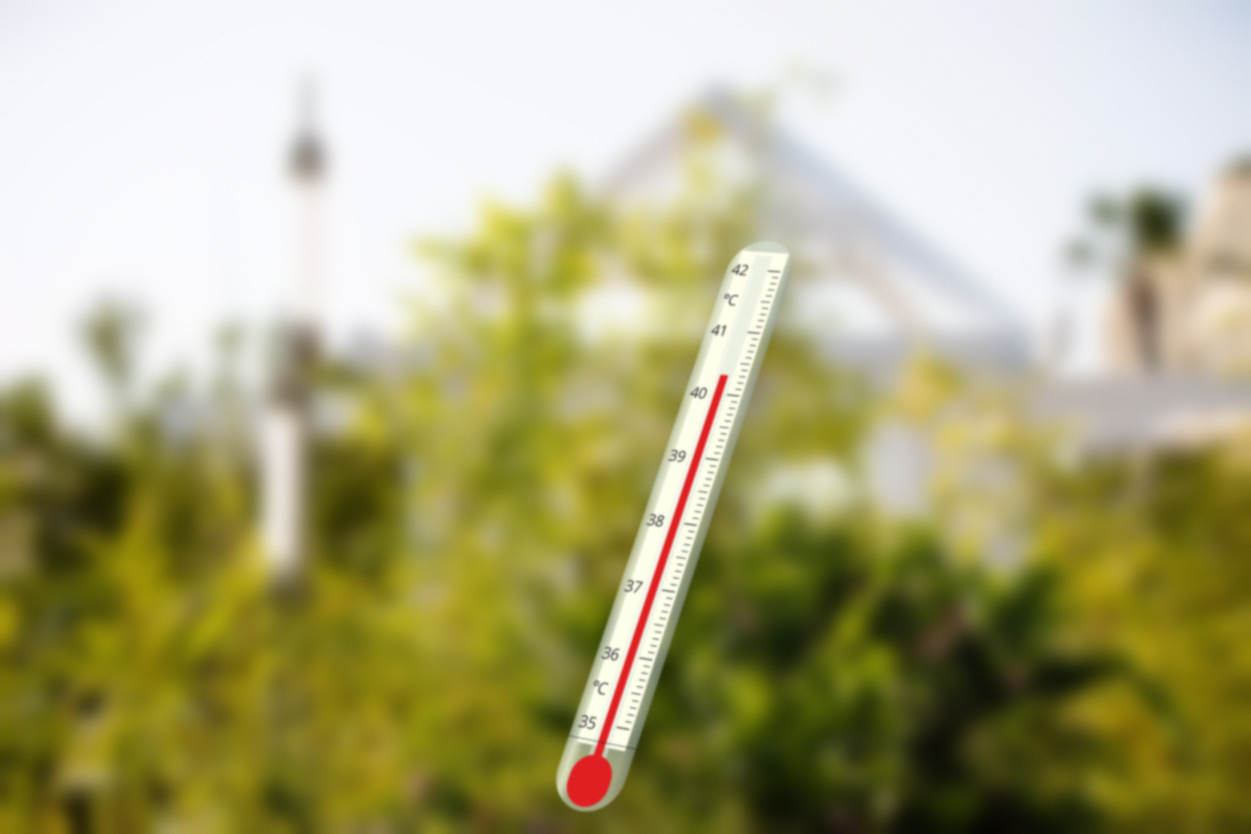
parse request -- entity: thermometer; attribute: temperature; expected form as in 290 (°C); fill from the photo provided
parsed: 40.3 (°C)
